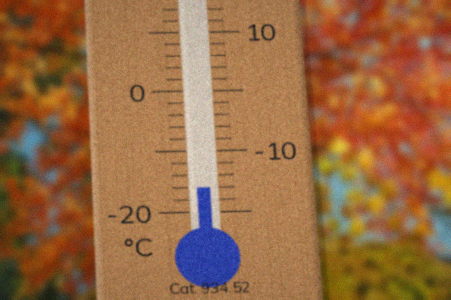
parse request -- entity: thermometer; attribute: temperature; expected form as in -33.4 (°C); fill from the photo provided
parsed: -16 (°C)
